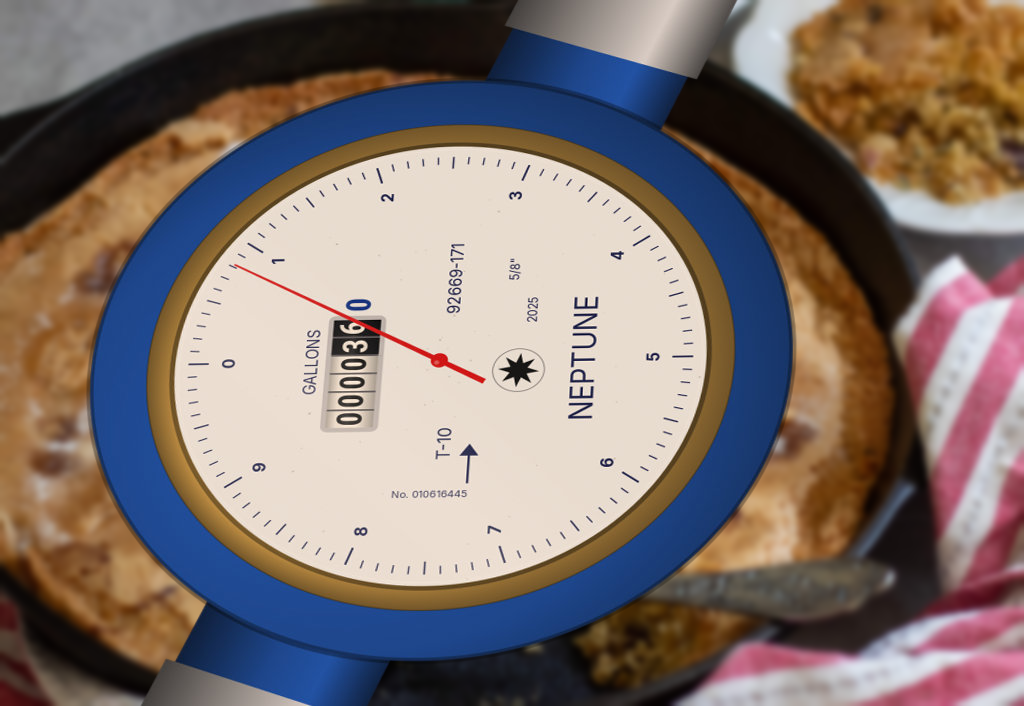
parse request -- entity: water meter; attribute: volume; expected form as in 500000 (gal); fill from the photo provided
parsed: 360.8 (gal)
